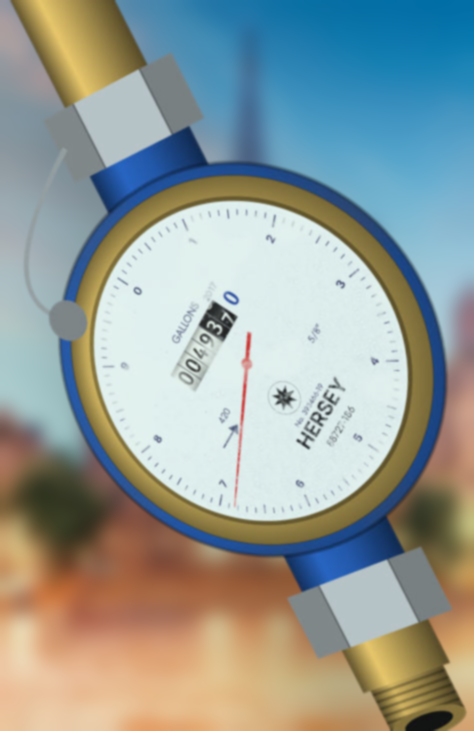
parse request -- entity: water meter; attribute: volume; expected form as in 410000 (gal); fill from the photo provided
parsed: 49366.8 (gal)
